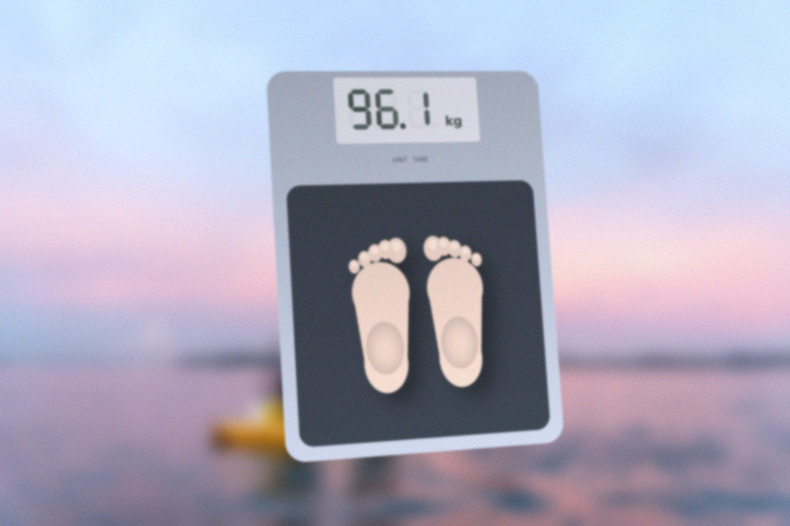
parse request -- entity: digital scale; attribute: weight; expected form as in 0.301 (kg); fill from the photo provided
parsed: 96.1 (kg)
